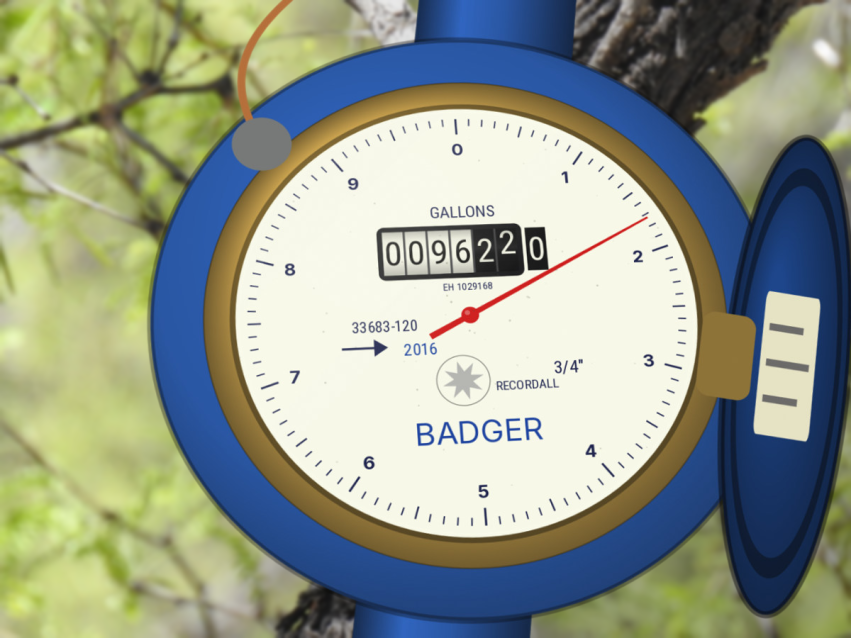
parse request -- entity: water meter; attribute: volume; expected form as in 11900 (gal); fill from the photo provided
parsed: 96221.7 (gal)
